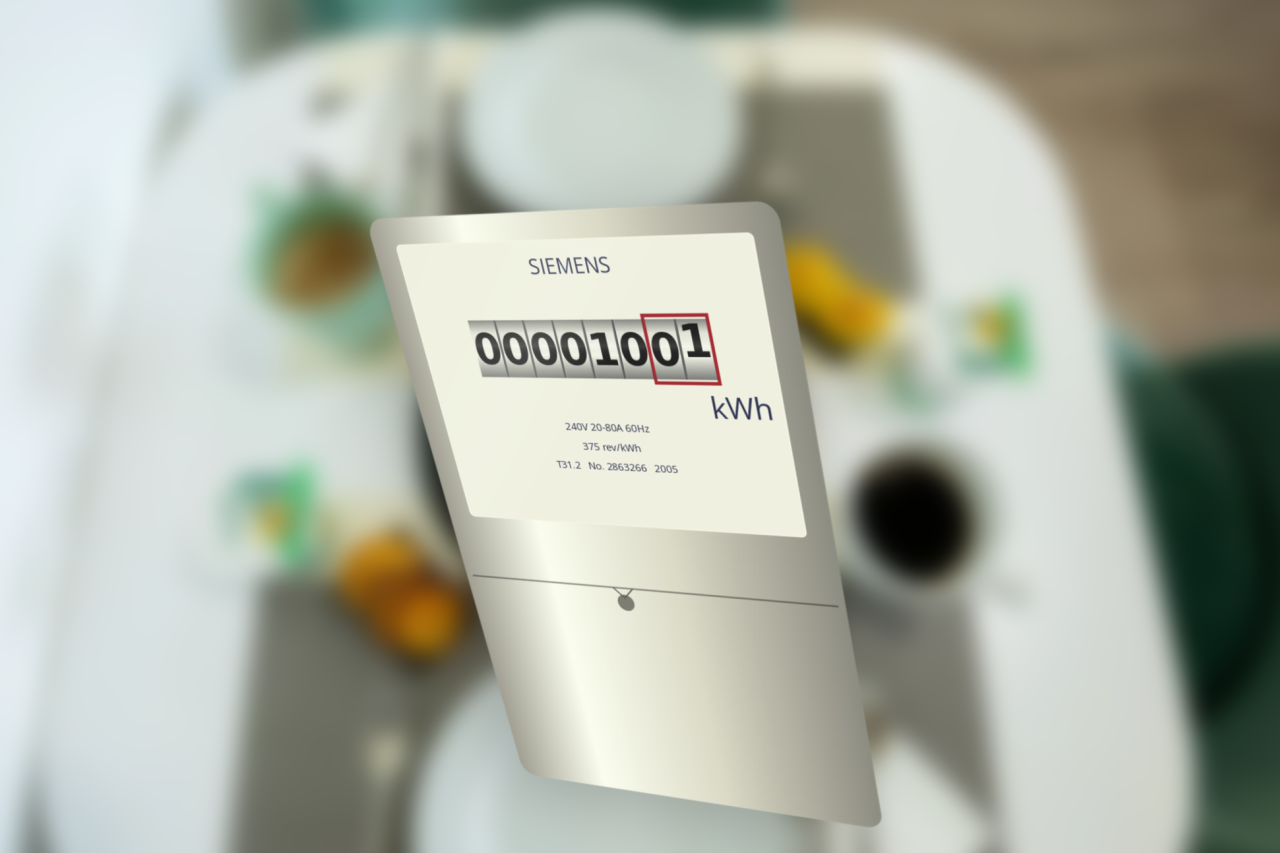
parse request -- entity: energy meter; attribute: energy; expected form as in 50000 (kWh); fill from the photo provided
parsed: 10.01 (kWh)
